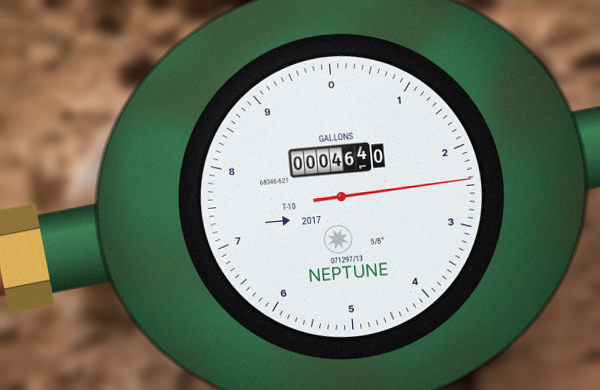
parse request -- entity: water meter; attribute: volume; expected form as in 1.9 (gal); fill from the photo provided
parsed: 4642.4 (gal)
